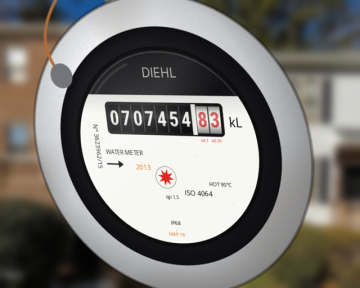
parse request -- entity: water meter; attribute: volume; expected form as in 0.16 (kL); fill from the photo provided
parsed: 707454.83 (kL)
